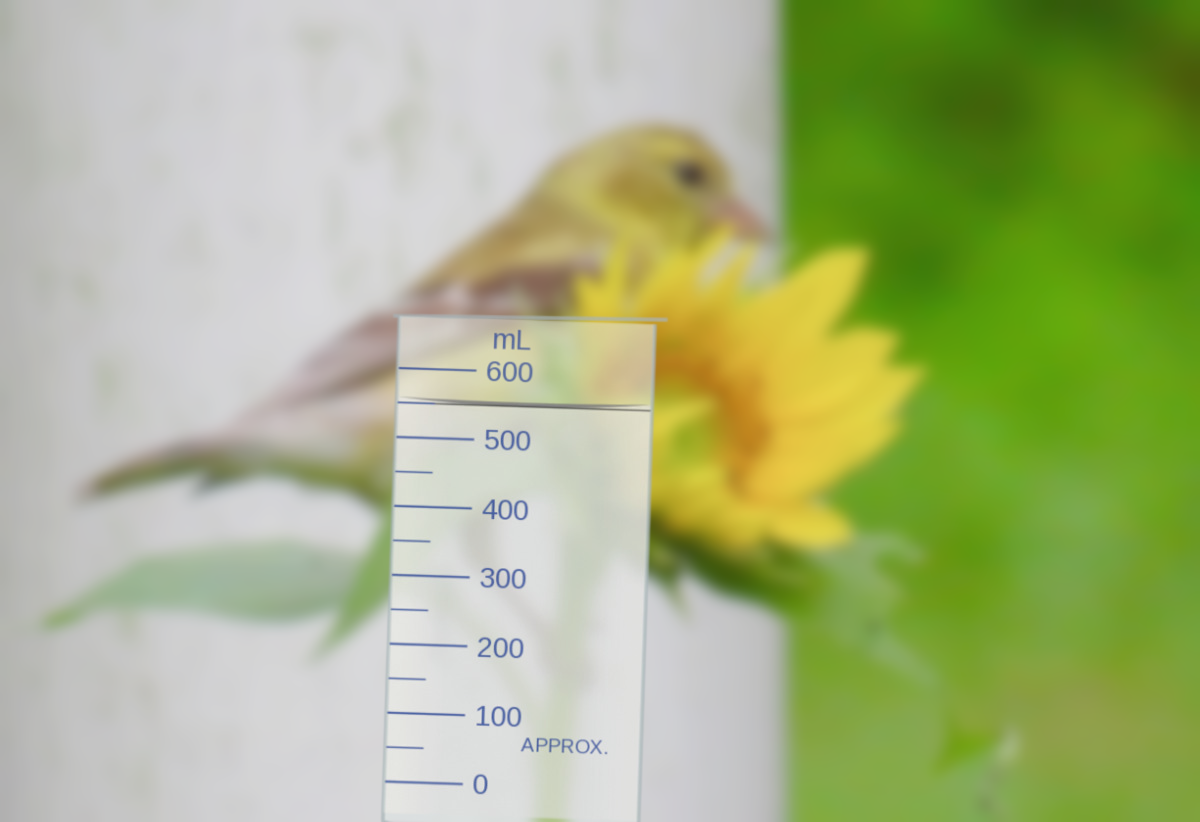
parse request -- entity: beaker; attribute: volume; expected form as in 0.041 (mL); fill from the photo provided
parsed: 550 (mL)
